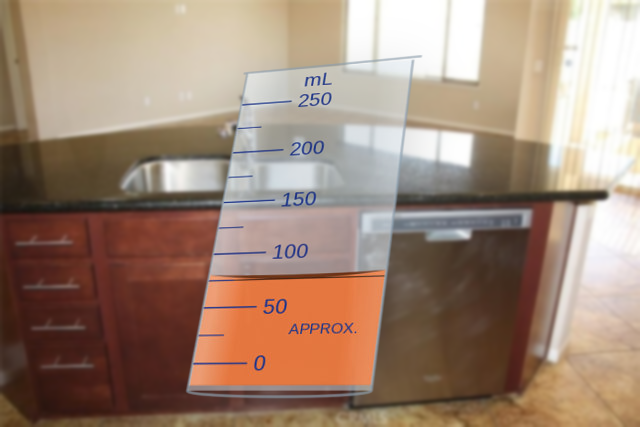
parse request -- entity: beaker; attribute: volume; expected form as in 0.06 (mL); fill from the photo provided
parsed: 75 (mL)
